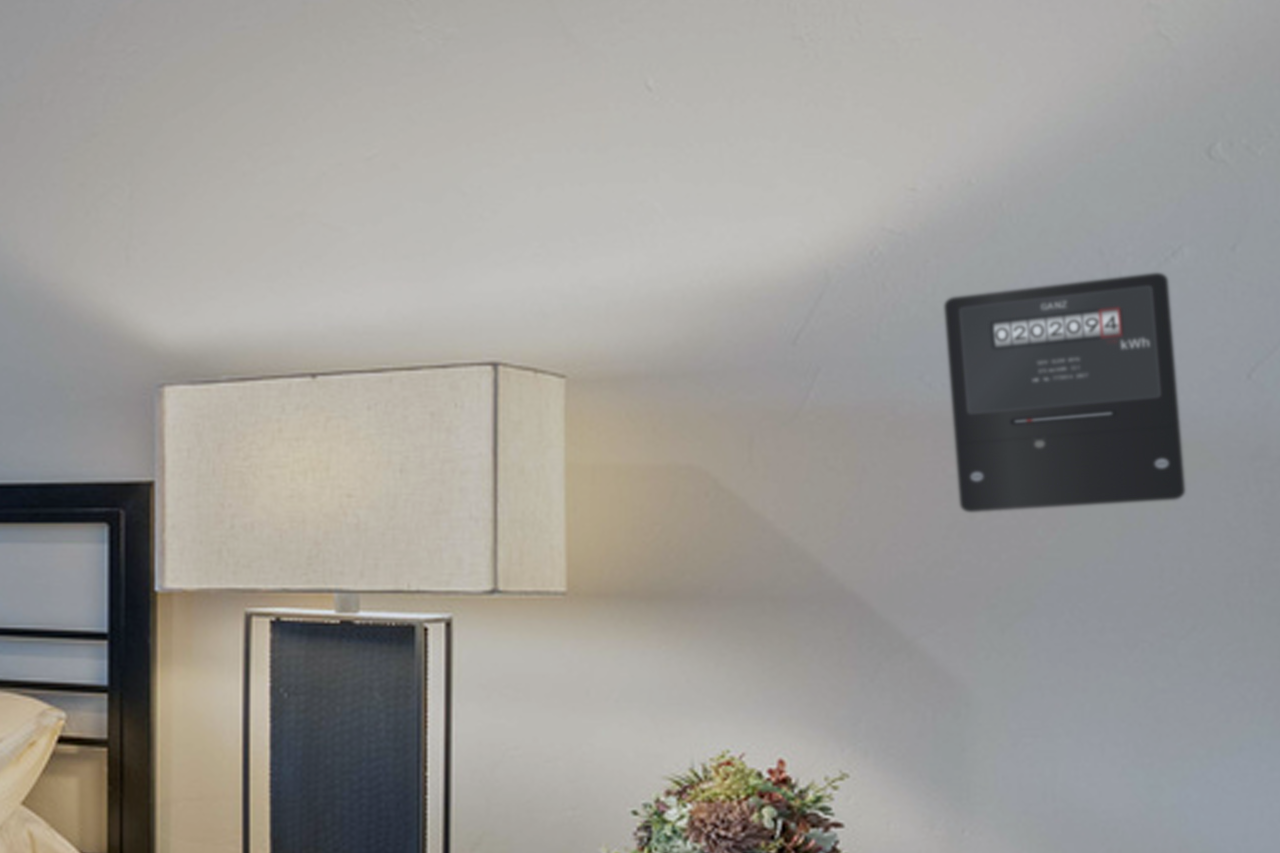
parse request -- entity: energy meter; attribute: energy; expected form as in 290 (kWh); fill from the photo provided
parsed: 20209.4 (kWh)
